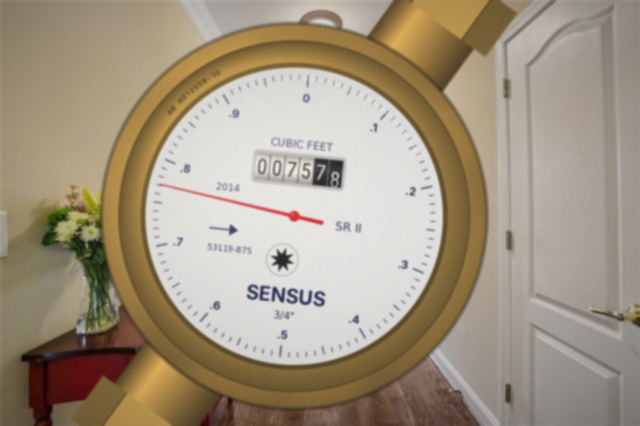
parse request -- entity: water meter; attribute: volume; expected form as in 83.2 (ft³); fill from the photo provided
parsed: 7577.77 (ft³)
